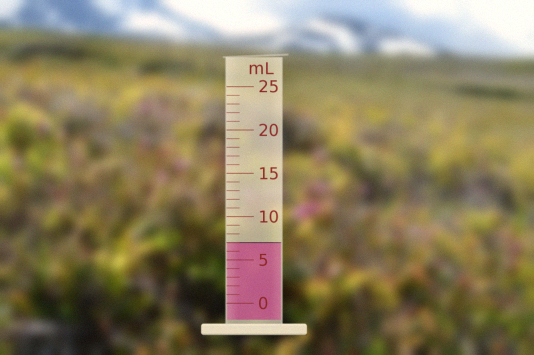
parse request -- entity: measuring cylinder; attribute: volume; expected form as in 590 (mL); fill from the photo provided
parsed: 7 (mL)
